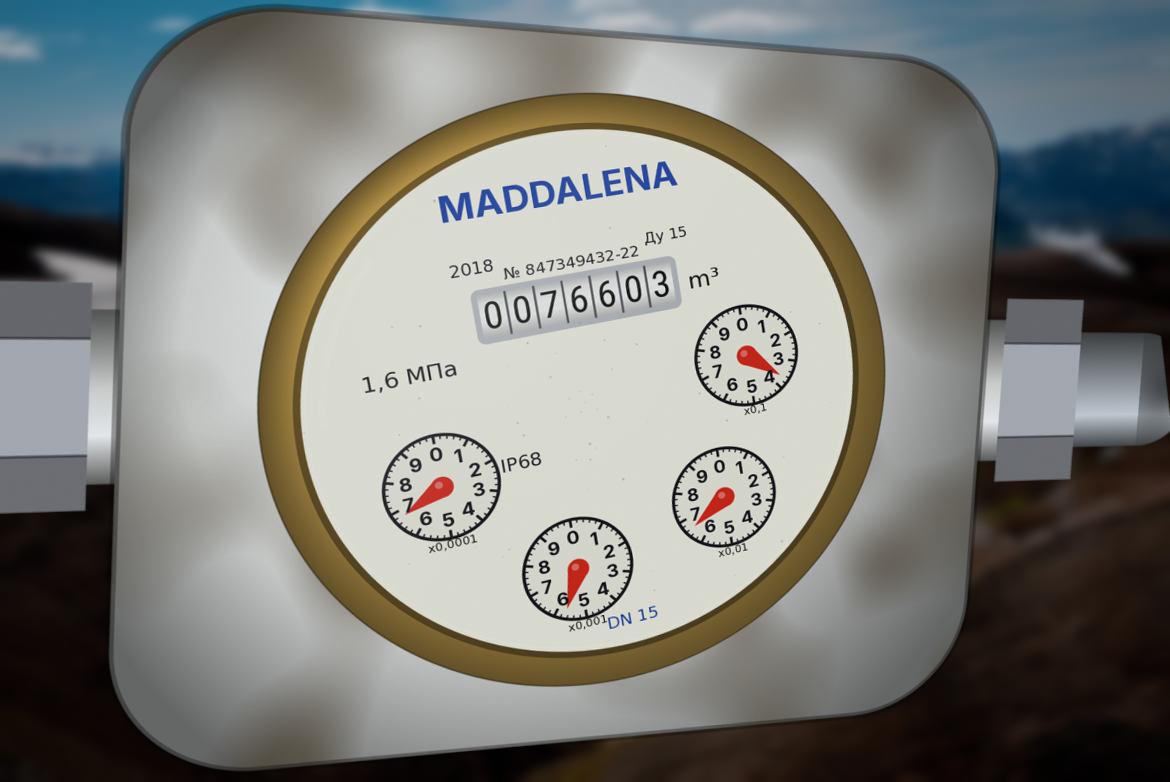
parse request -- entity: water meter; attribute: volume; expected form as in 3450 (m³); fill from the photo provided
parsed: 76603.3656 (m³)
